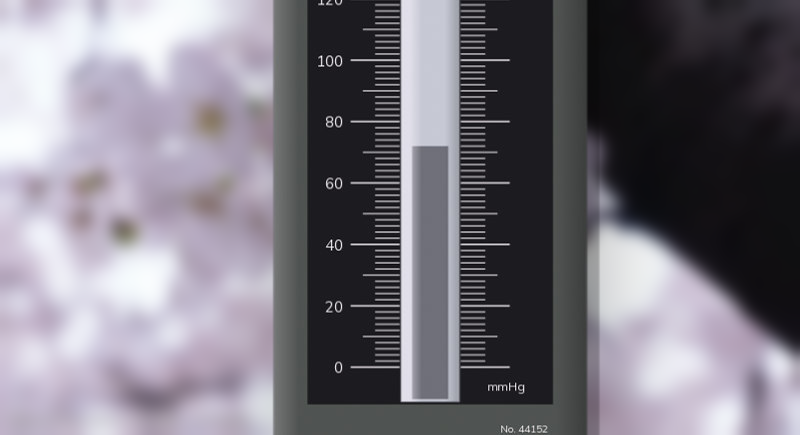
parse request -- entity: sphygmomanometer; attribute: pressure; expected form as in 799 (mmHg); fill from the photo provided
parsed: 72 (mmHg)
